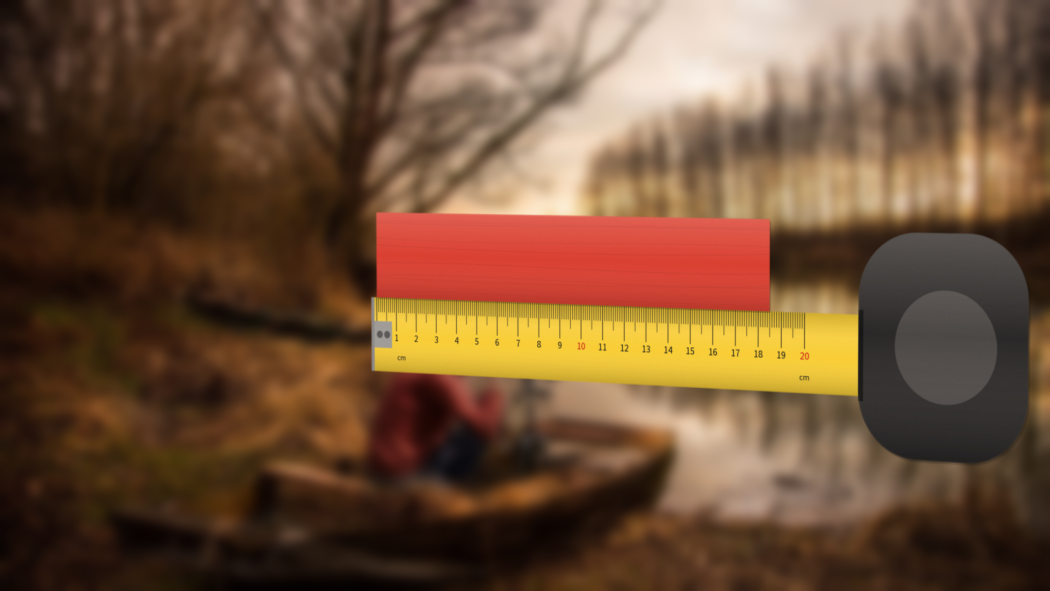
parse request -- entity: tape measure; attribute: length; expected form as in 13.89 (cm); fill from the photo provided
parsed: 18.5 (cm)
